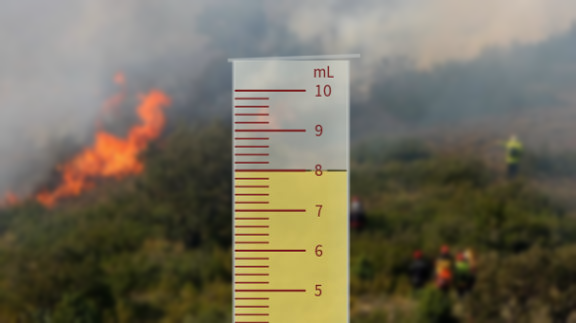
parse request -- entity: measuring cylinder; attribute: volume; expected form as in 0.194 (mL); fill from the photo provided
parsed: 8 (mL)
